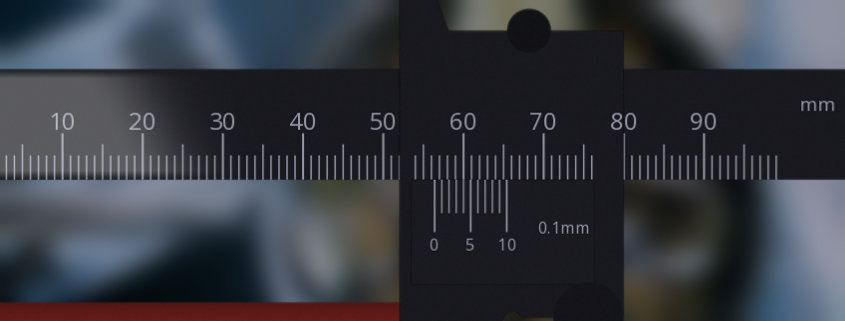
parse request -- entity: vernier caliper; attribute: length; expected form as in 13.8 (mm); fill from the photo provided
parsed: 56.4 (mm)
